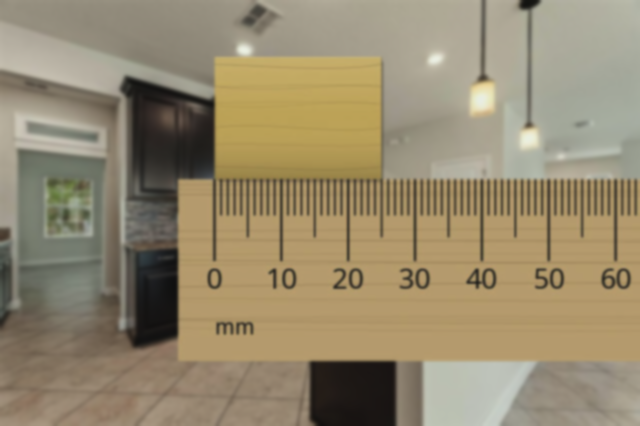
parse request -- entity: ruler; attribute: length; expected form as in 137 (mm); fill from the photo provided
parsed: 25 (mm)
